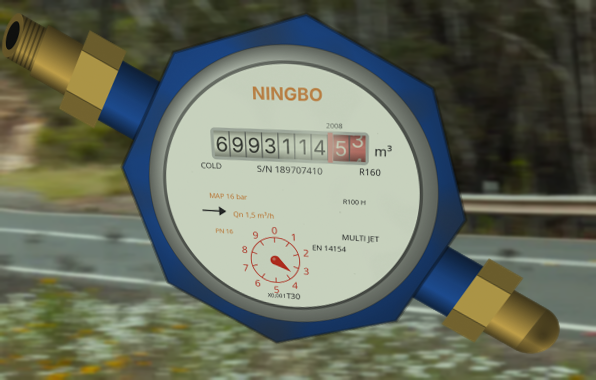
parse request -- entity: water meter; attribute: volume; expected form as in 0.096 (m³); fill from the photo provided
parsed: 6993114.533 (m³)
